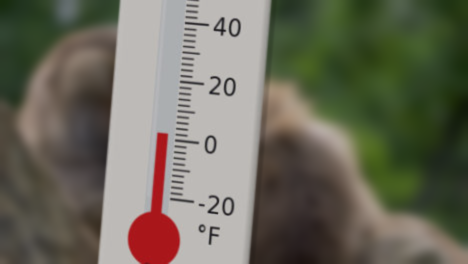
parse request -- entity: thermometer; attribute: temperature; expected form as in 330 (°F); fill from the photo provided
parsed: 2 (°F)
